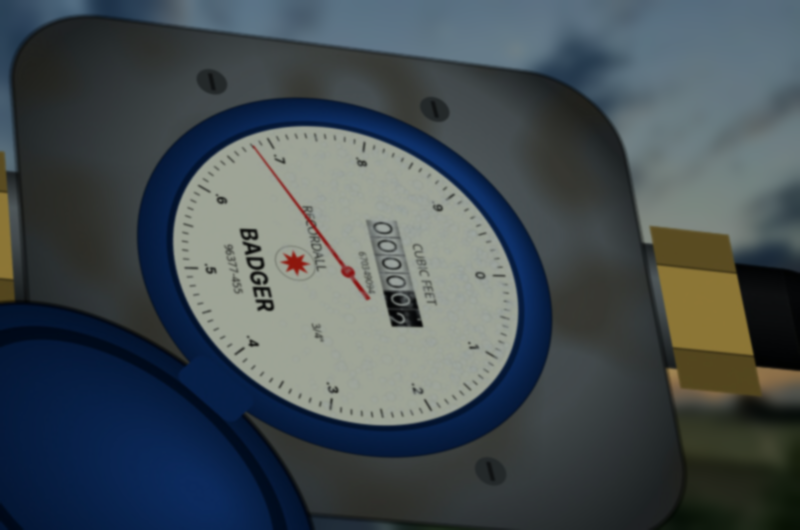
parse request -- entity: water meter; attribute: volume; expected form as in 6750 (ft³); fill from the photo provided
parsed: 1.68 (ft³)
